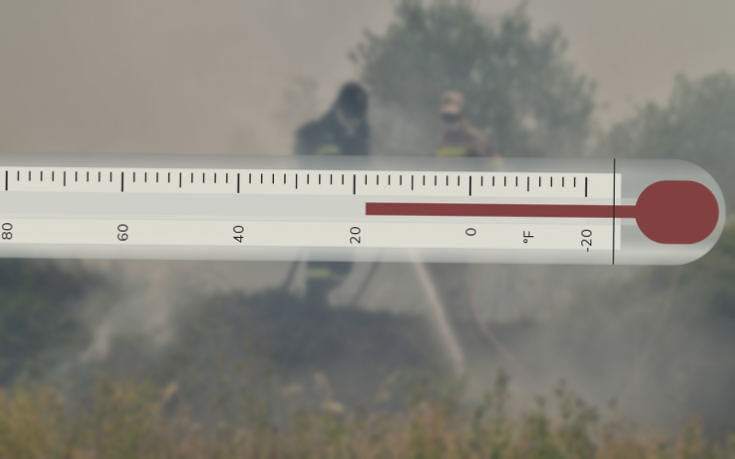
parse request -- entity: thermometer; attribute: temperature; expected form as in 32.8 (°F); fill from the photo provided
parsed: 18 (°F)
